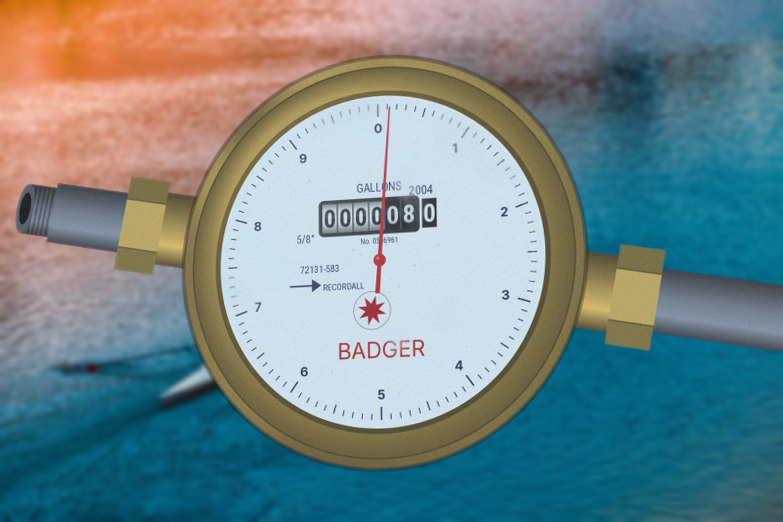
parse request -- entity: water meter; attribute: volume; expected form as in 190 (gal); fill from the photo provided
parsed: 80.1 (gal)
